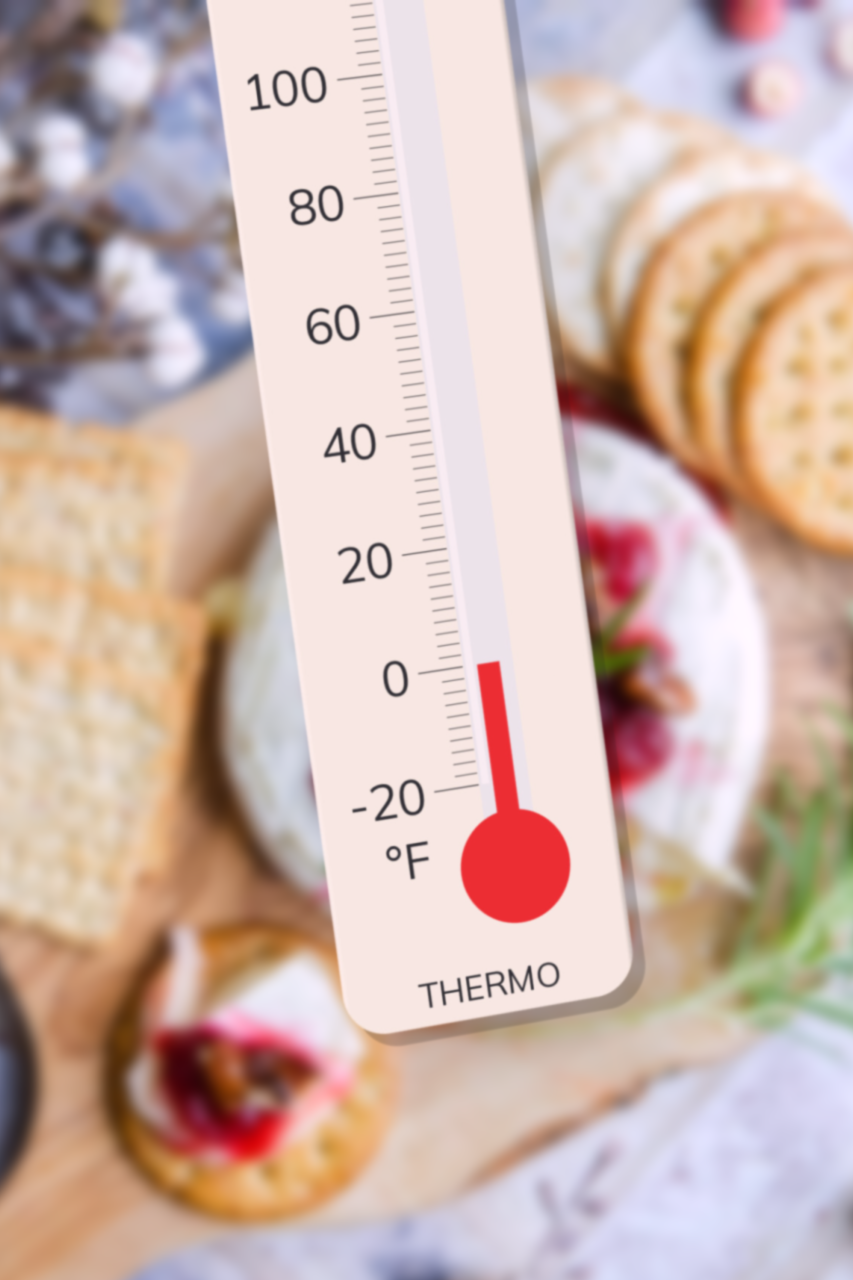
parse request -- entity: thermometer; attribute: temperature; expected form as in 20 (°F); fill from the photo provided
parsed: 0 (°F)
